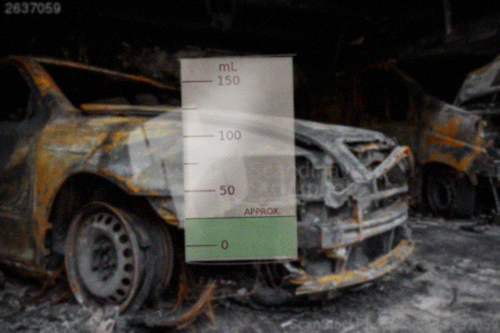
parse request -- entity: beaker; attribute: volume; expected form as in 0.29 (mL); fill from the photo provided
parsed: 25 (mL)
